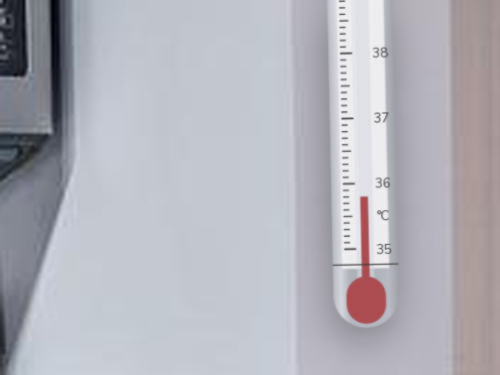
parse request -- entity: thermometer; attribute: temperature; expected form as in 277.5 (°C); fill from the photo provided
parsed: 35.8 (°C)
